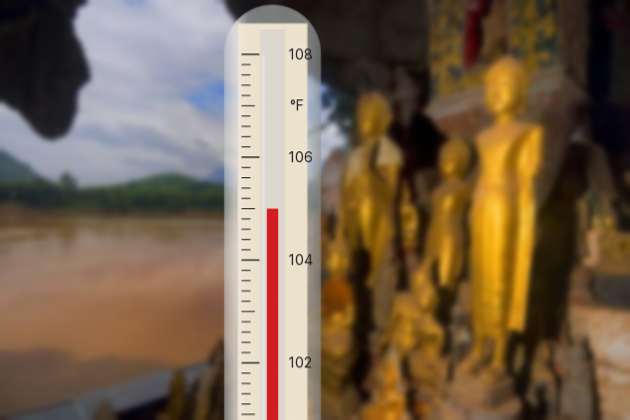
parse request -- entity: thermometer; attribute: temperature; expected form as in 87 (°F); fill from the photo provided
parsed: 105 (°F)
